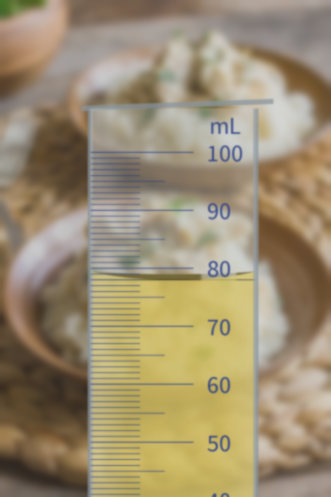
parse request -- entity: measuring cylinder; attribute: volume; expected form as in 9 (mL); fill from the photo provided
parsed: 78 (mL)
